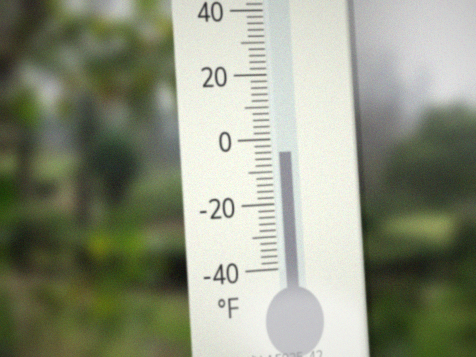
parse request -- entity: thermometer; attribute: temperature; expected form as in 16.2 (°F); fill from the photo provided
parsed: -4 (°F)
